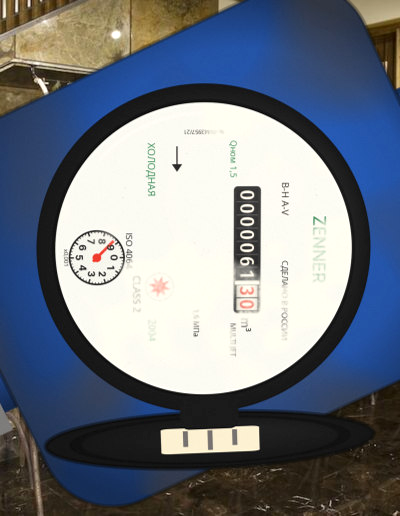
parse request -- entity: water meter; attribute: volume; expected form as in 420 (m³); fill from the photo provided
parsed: 61.308 (m³)
